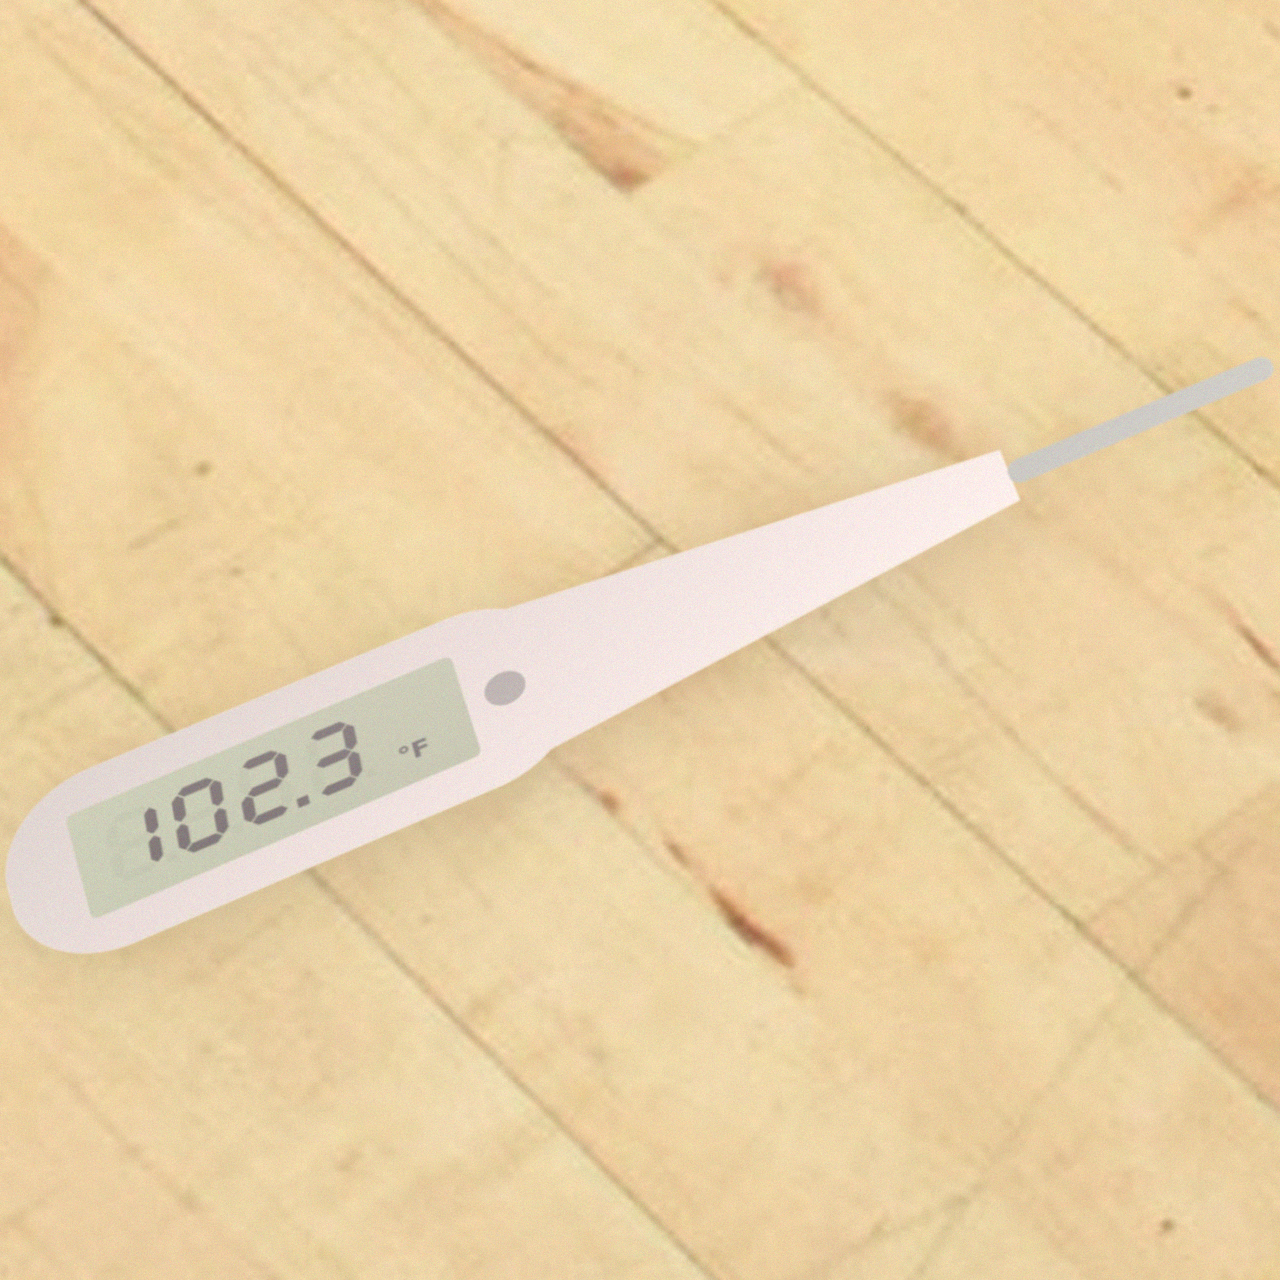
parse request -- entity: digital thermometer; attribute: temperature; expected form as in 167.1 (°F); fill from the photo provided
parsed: 102.3 (°F)
